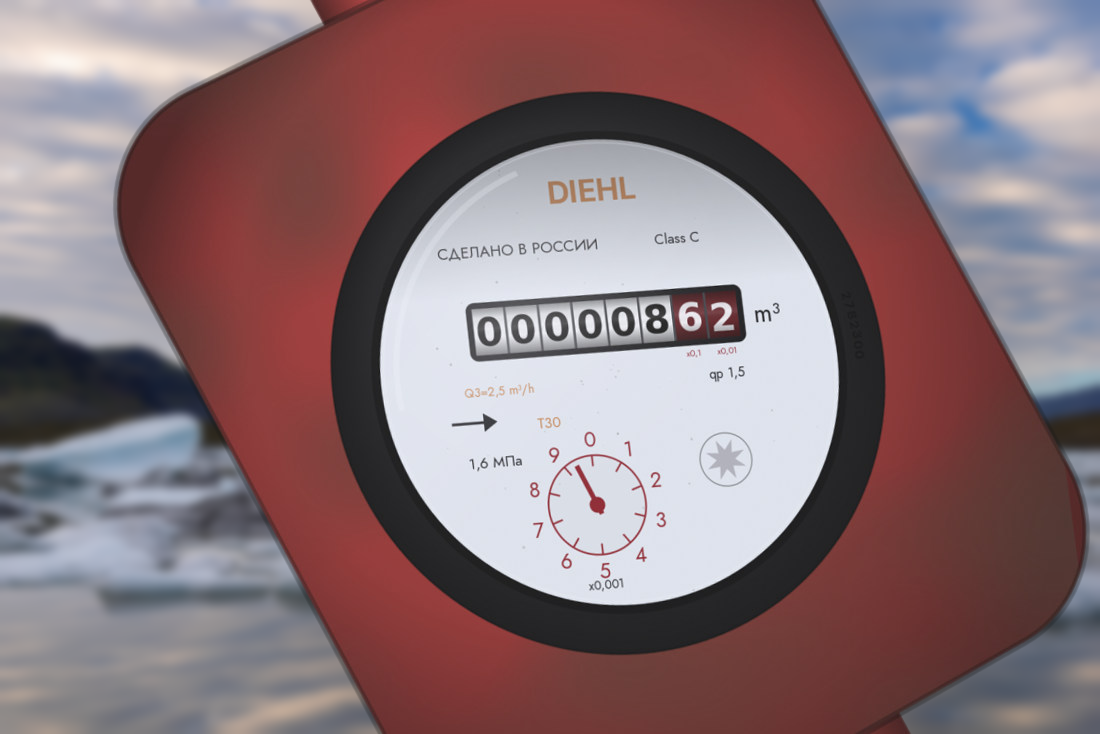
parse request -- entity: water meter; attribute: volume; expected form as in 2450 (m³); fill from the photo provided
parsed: 8.619 (m³)
